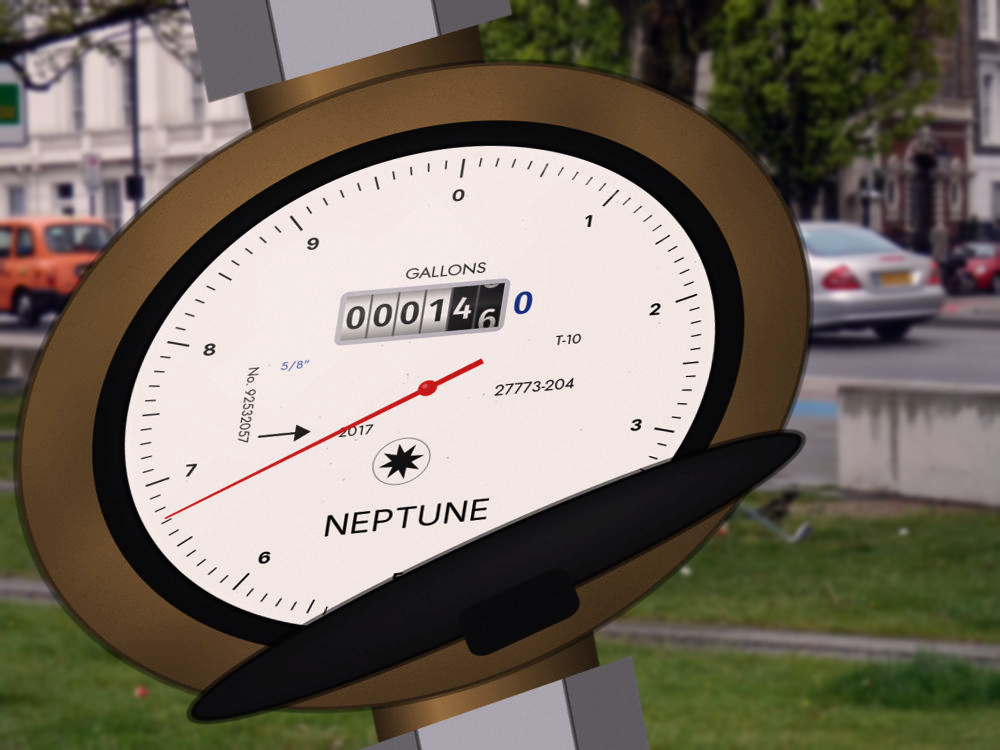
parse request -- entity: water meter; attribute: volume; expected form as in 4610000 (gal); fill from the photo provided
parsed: 1456.7 (gal)
